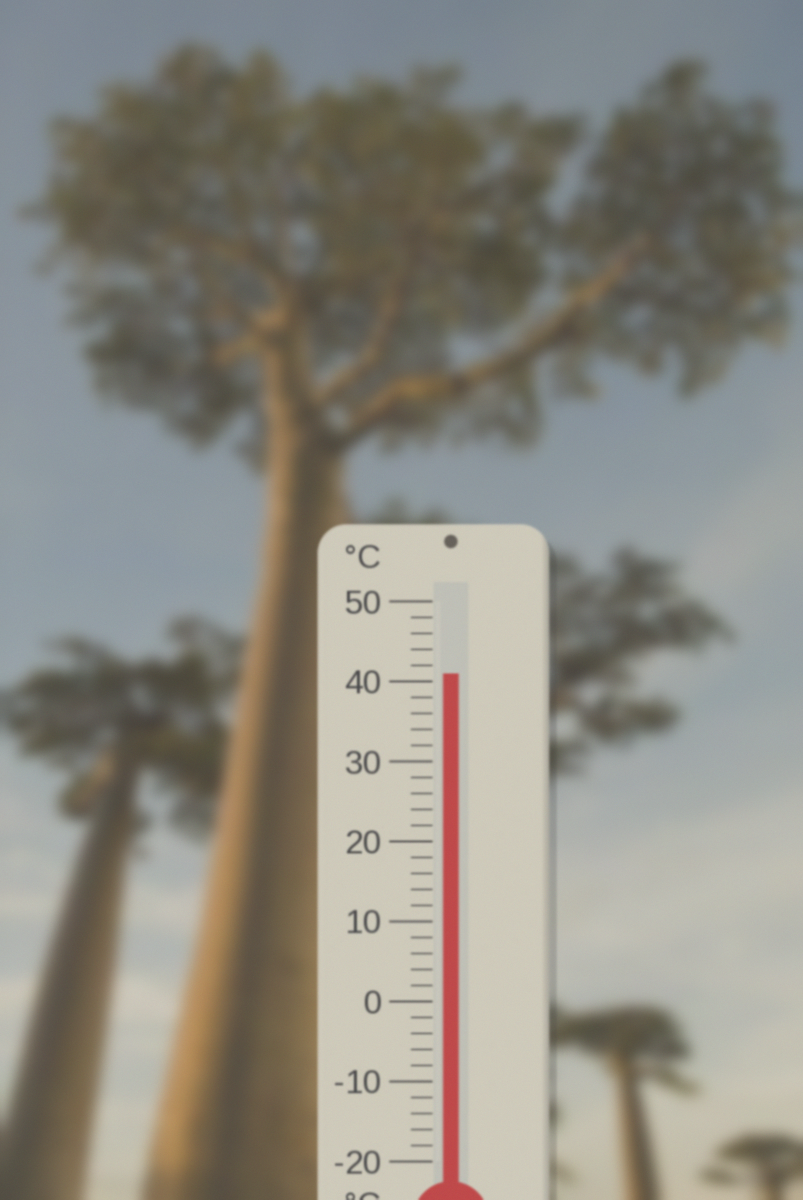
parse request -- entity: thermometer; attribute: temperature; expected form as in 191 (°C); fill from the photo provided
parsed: 41 (°C)
